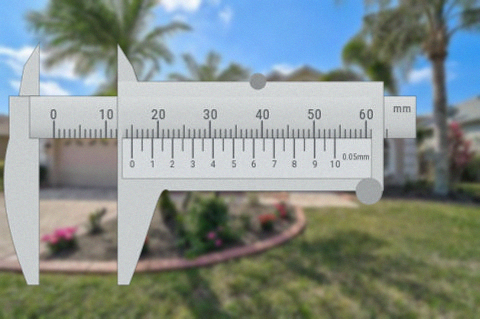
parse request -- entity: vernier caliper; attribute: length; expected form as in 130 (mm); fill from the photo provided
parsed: 15.0 (mm)
